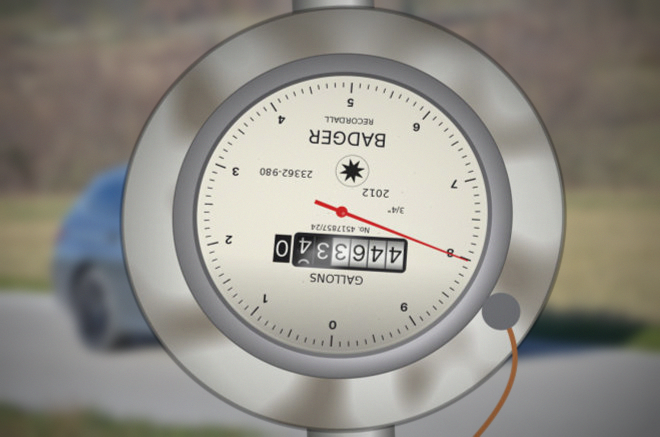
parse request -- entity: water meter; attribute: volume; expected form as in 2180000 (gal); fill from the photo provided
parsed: 4463338.0 (gal)
